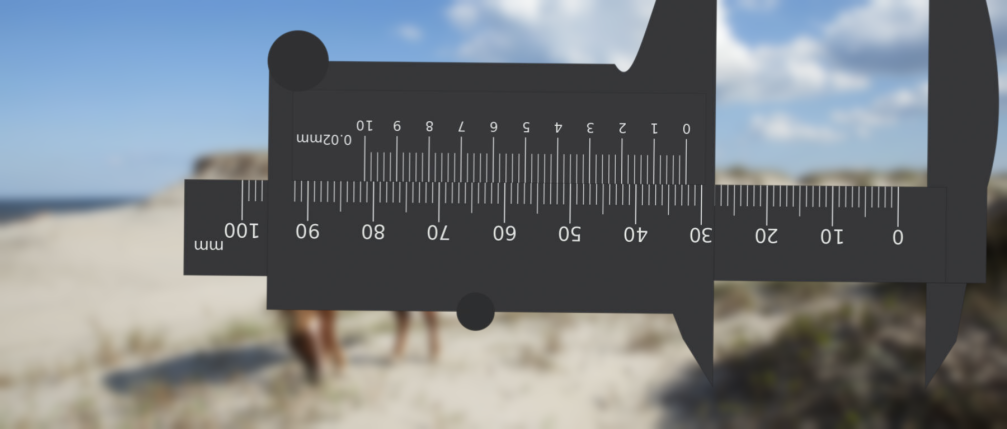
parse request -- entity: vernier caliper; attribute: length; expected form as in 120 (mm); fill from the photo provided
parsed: 32.4 (mm)
